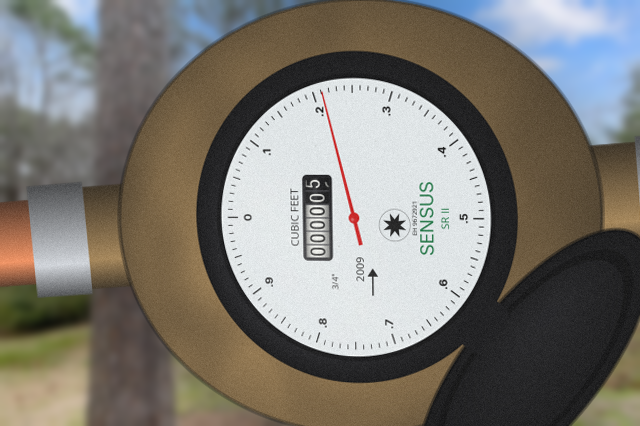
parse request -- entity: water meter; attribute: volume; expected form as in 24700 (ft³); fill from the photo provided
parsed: 5.21 (ft³)
